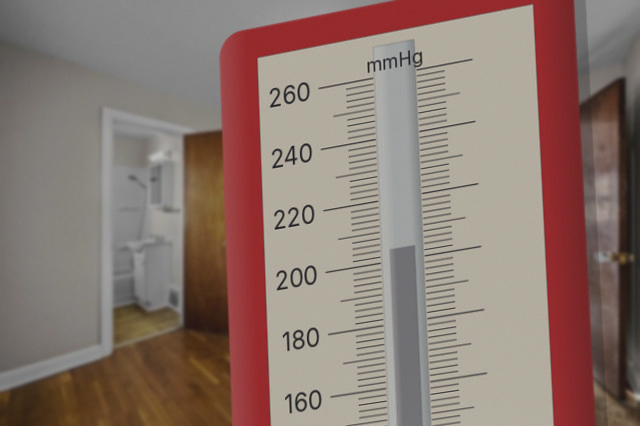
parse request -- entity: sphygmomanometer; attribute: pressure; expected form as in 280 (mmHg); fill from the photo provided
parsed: 204 (mmHg)
